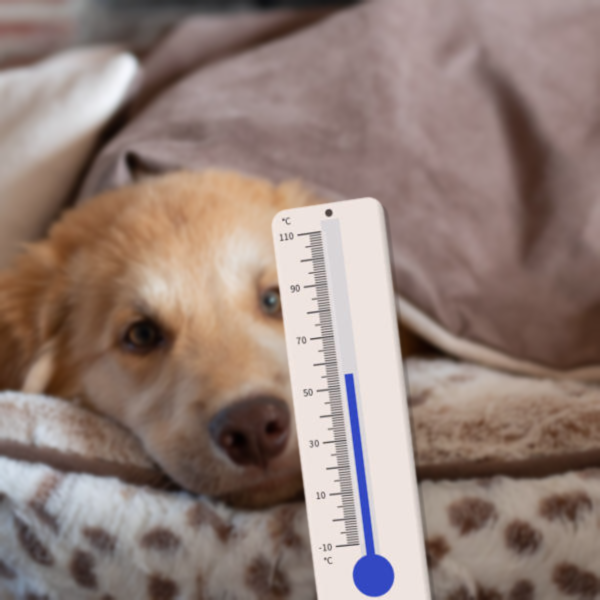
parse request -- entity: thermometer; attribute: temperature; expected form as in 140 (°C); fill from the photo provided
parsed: 55 (°C)
